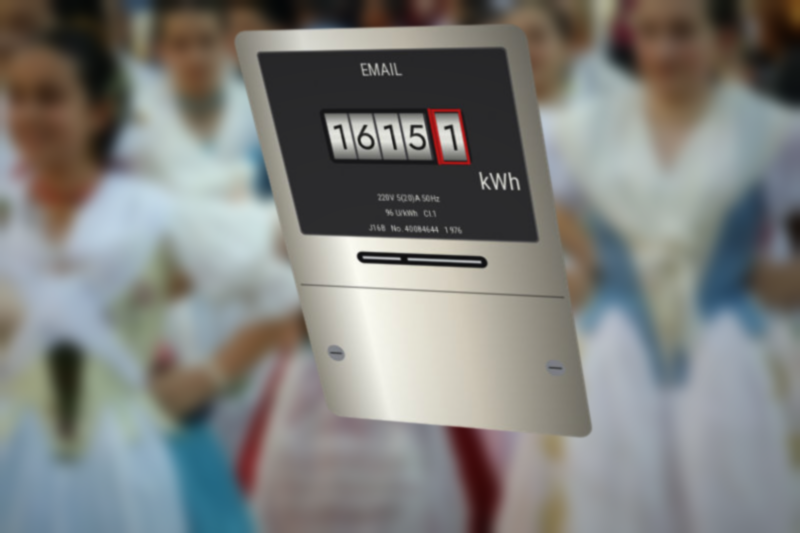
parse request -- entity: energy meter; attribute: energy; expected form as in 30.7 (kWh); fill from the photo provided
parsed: 1615.1 (kWh)
